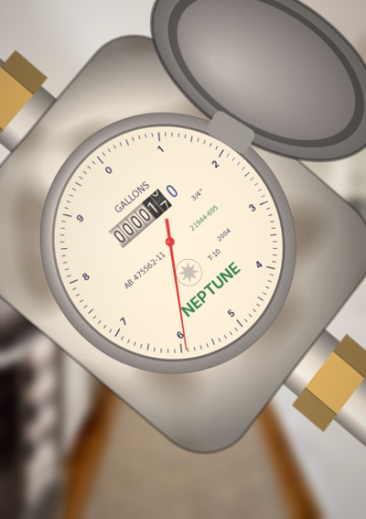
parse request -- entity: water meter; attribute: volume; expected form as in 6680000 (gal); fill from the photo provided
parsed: 165.9 (gal)
